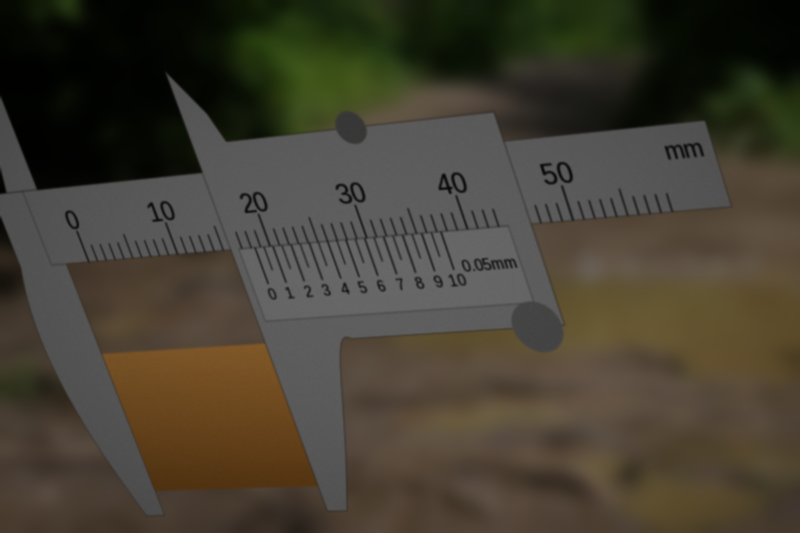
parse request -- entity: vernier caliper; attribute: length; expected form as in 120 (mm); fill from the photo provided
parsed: 18.4 (mm)
